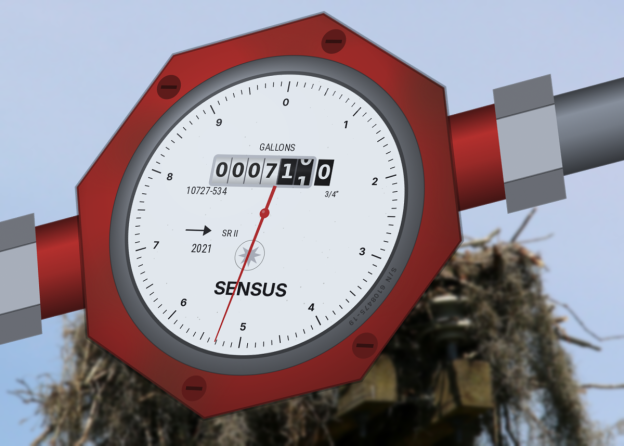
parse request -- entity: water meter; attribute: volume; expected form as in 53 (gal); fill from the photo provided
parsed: 7105.3 (gal)
